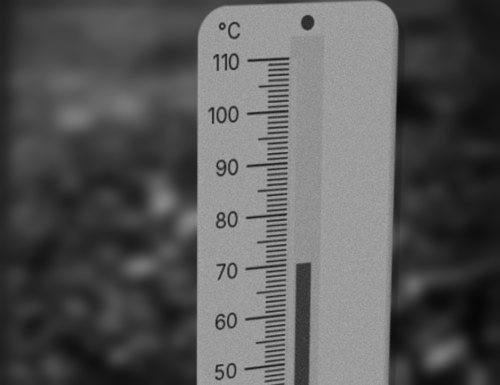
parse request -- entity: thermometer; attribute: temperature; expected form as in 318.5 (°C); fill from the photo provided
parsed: 70 (°C)
